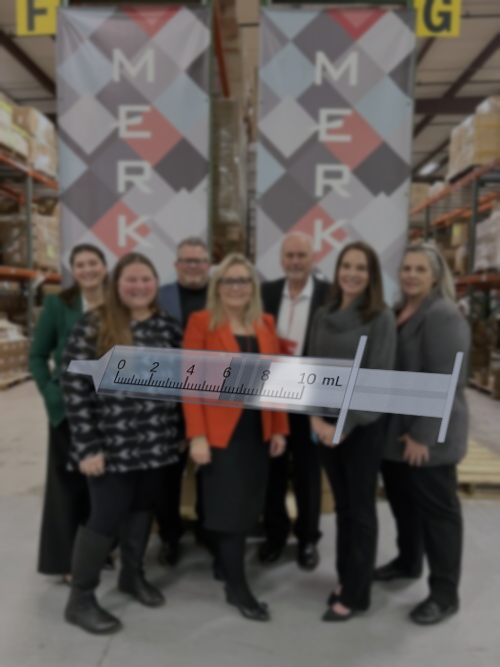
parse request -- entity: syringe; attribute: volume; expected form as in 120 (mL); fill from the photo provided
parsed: 6 (mL)
